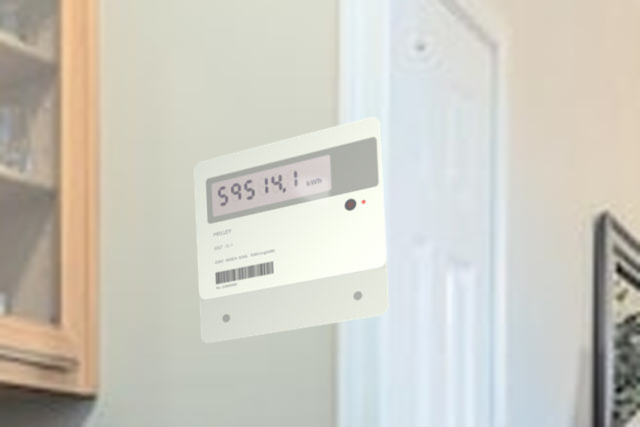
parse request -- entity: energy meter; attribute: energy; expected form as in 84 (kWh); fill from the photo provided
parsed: 59514.1 (kWh)
